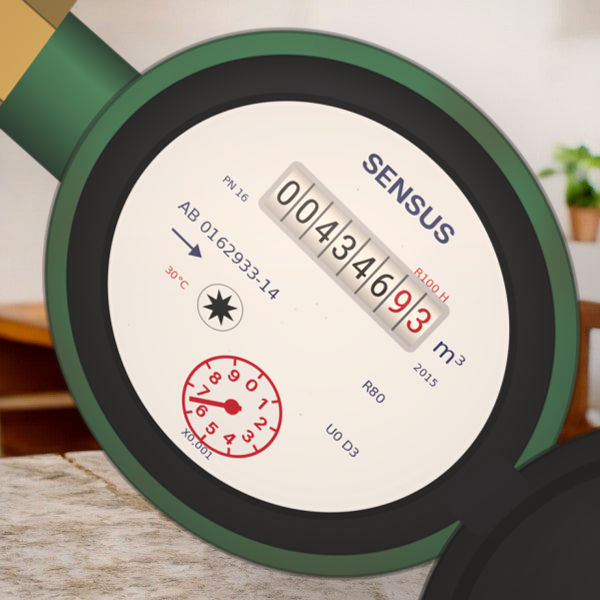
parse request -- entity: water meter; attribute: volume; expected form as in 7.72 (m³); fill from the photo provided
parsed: 4346.936 (m³)
